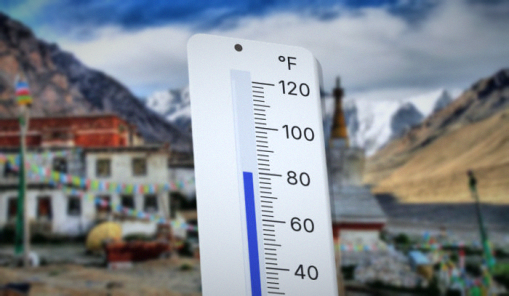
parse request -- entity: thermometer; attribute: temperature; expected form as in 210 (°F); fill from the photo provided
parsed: 80 (°F)
